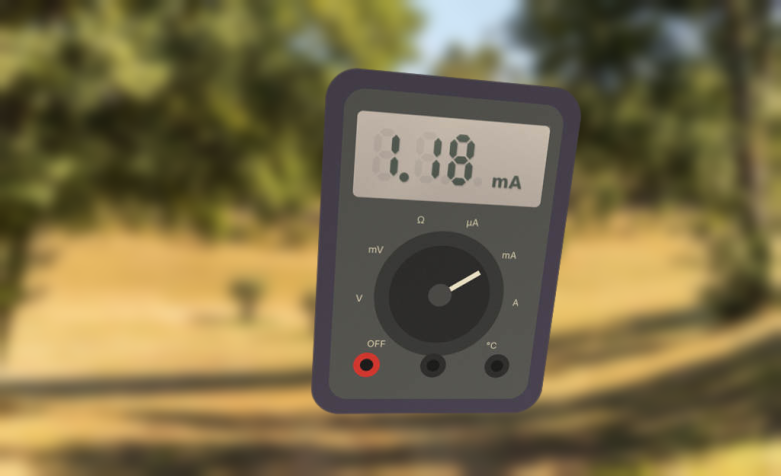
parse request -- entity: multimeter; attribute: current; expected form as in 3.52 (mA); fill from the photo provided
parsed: 1.18 (mA)
